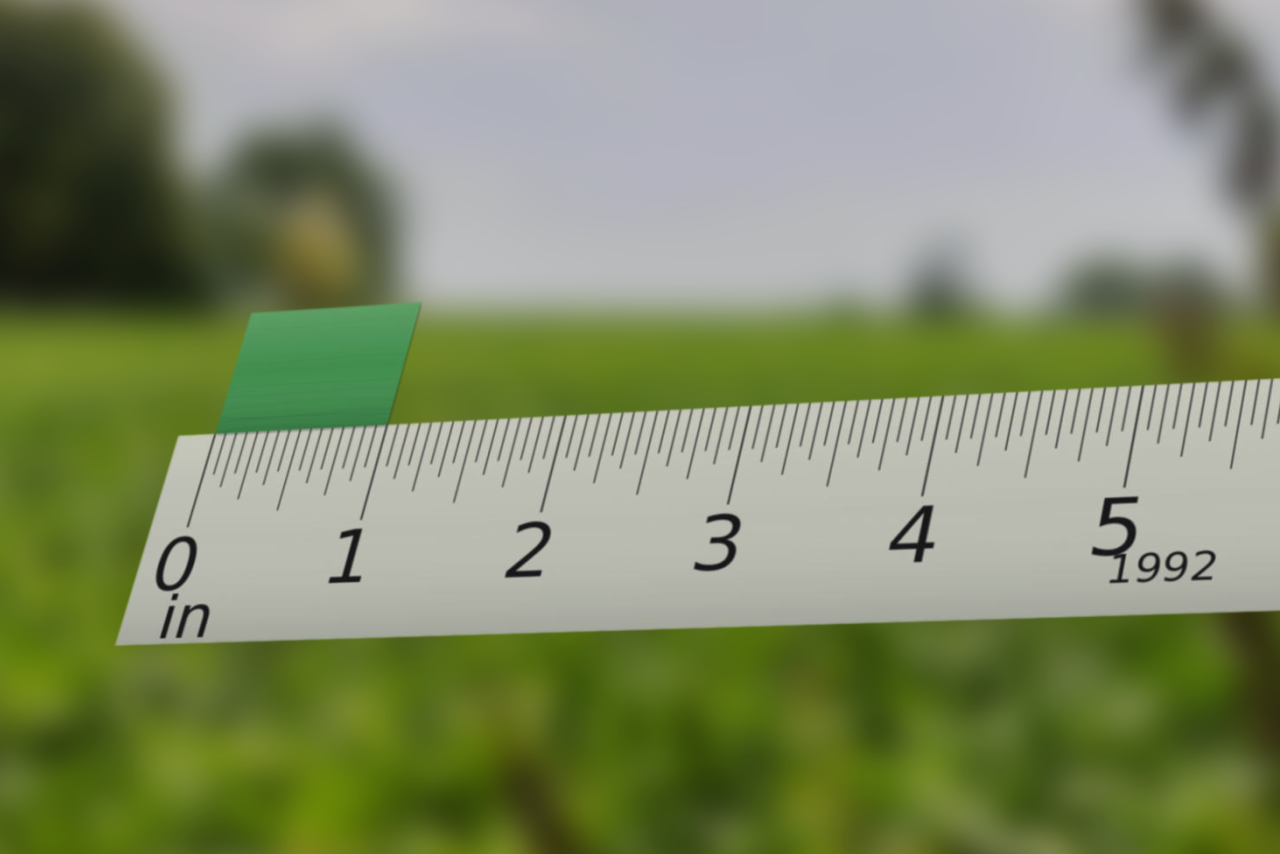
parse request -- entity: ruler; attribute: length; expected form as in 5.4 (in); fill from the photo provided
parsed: 1 (in)
